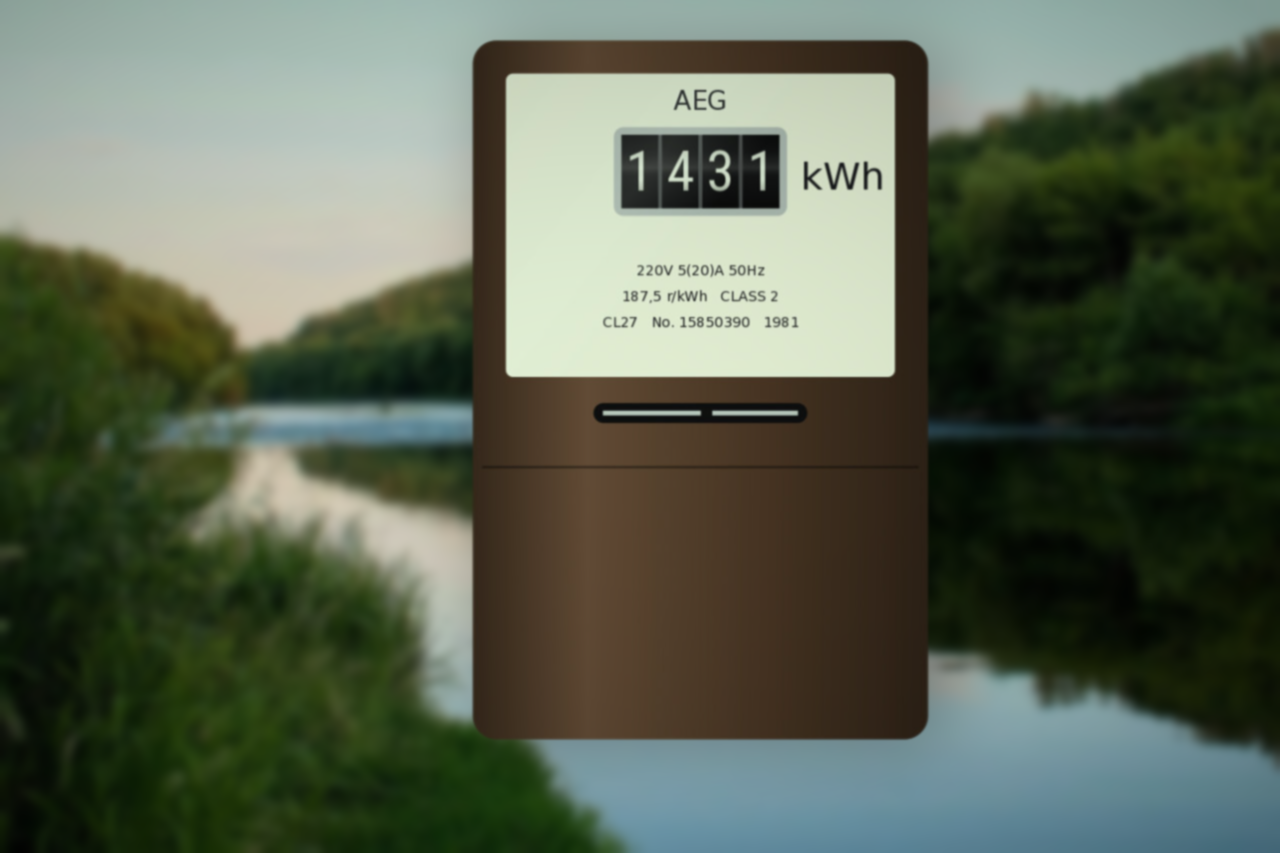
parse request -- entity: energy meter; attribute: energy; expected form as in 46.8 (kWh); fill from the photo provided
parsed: 1431 (kWh)
